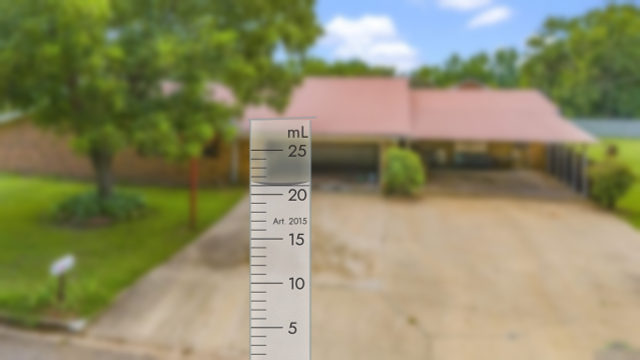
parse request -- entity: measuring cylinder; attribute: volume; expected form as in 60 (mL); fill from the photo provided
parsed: 21 (mL)
